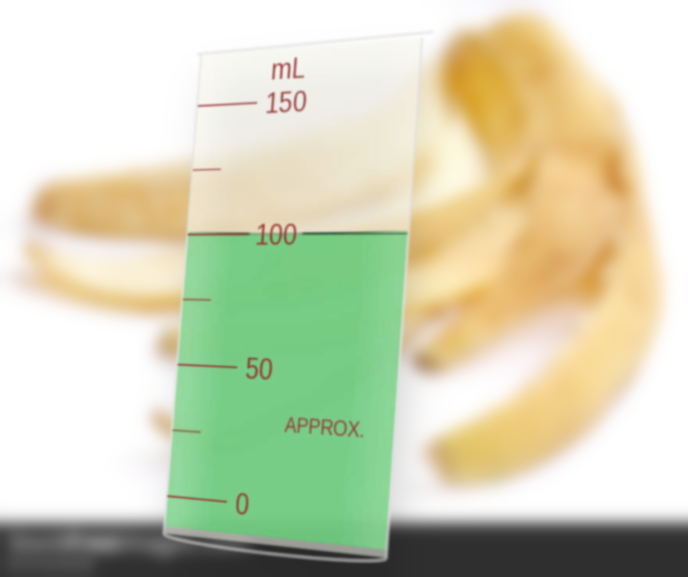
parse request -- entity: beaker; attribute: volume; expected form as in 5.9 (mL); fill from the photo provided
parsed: 100 (mL)
